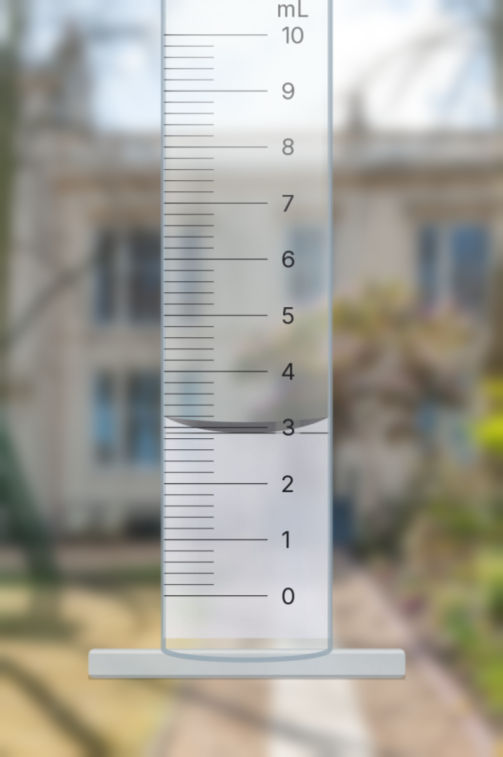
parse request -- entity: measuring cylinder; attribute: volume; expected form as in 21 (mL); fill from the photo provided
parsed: 2.9 (mL)
